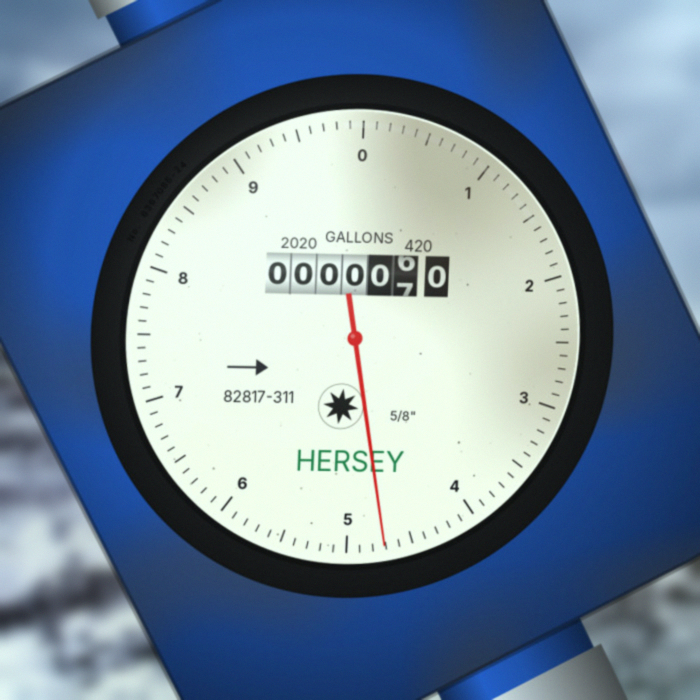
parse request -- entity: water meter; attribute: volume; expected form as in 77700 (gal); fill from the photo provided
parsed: 64.7 (gal)
